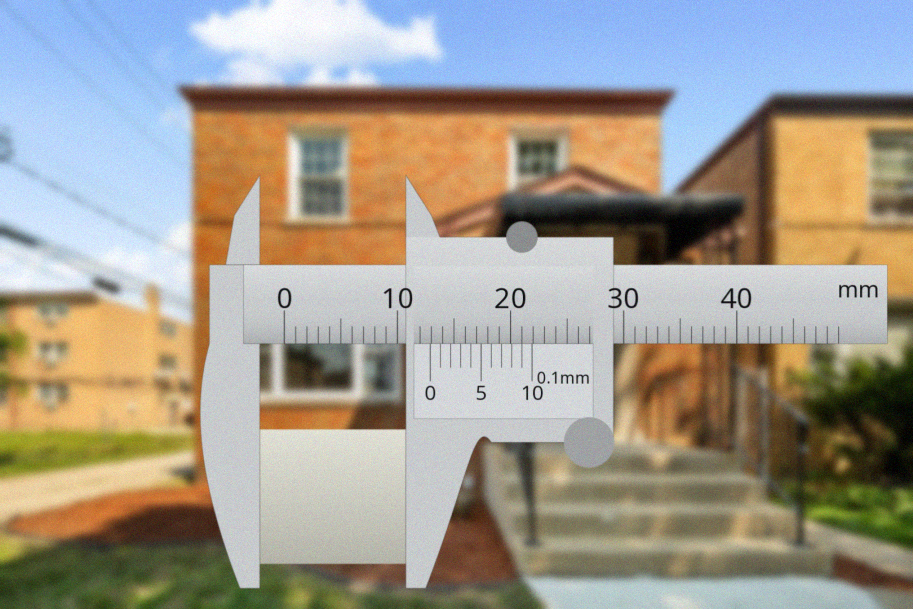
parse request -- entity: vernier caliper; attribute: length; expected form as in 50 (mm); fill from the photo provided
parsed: 12.9 (mm)
